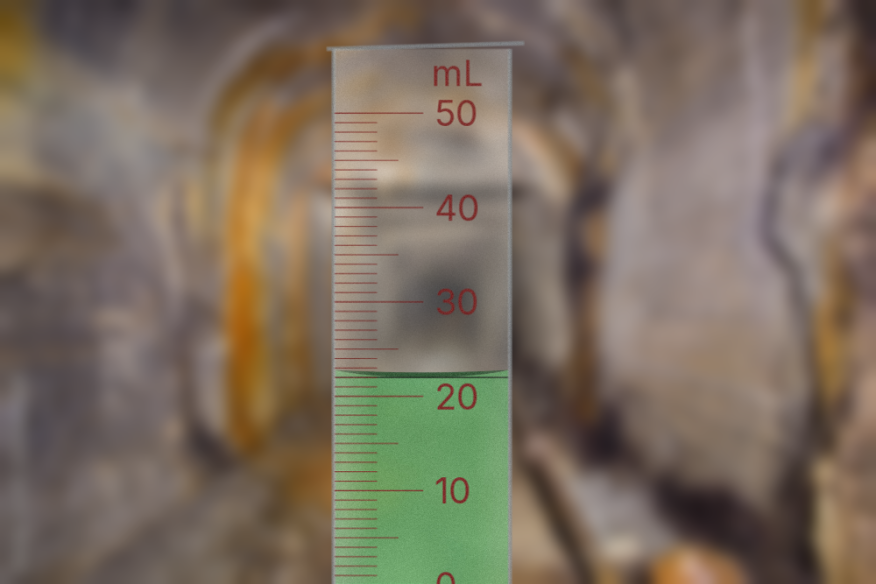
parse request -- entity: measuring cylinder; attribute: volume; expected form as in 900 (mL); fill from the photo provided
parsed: 22 (mL)
